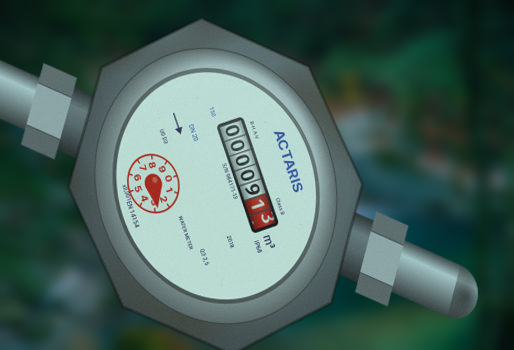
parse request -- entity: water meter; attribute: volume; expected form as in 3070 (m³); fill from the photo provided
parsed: 9.132 (m³)
